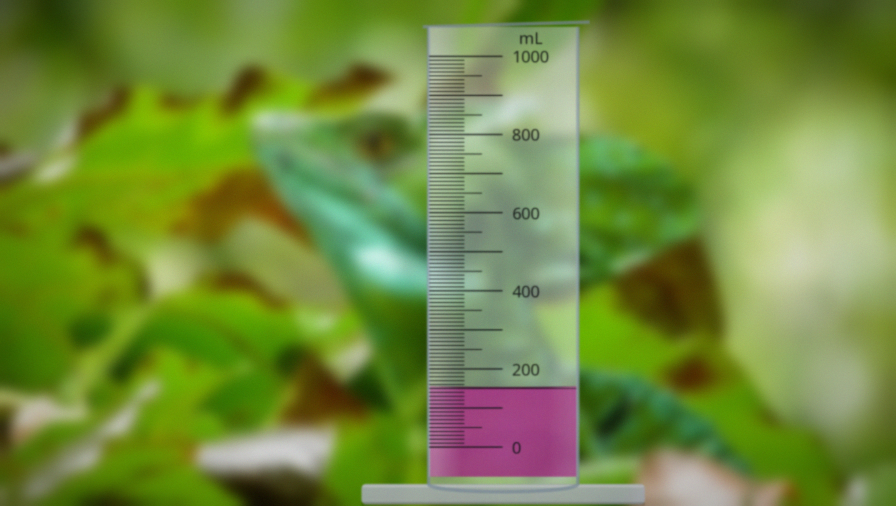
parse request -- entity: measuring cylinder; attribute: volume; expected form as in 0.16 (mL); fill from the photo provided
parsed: 150 (mL)
